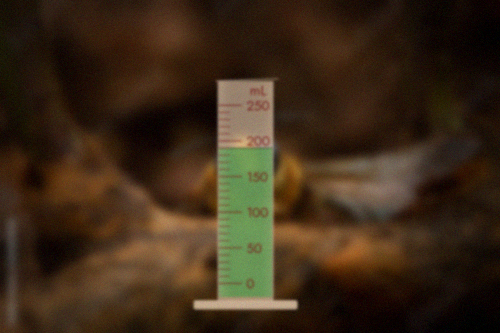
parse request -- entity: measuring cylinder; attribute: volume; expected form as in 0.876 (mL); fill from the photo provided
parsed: 190 (mL)
